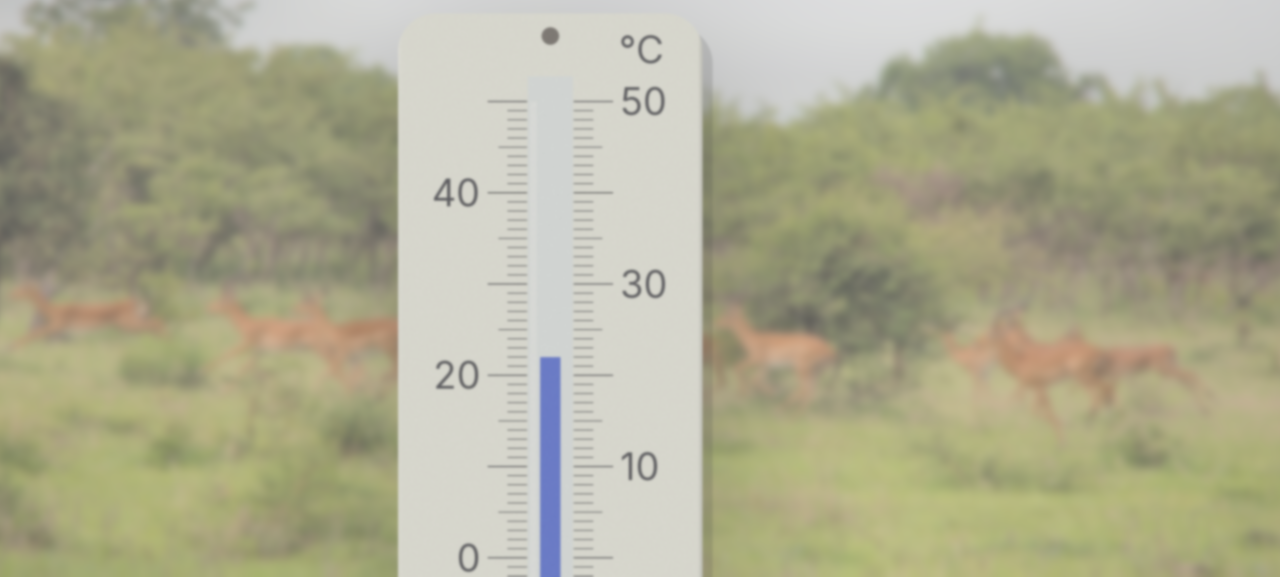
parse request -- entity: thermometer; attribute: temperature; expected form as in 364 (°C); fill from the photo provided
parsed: 22 (°C)
